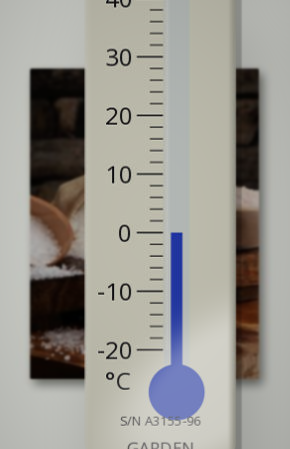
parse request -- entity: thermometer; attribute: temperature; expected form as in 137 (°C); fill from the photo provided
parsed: 0 (°C)
